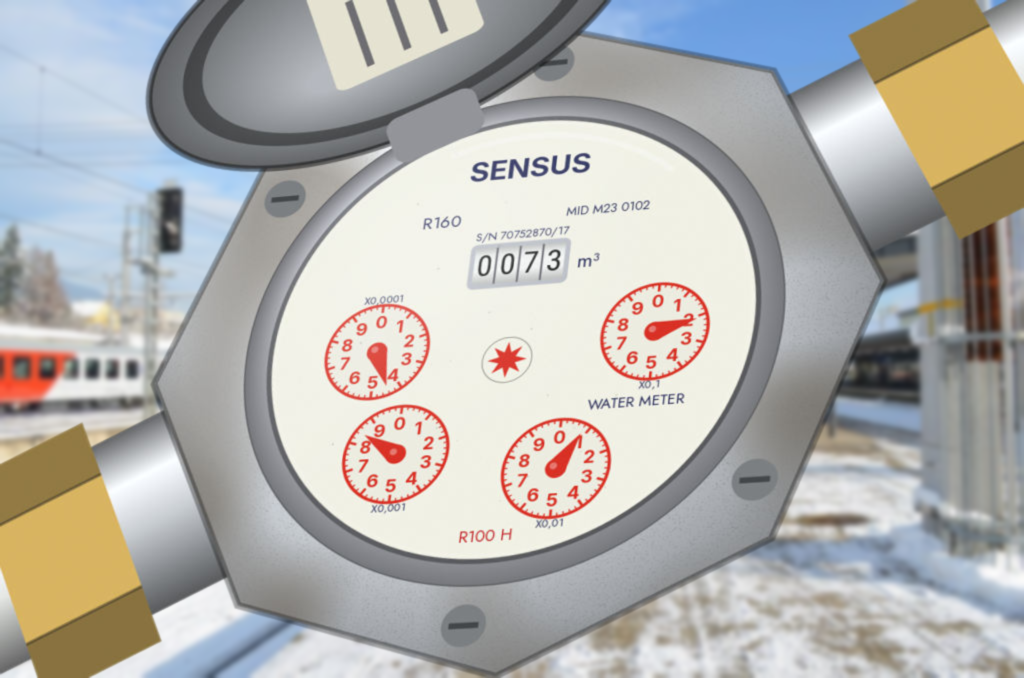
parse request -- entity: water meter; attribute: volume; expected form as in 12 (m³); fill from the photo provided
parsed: 73.2084 (m³)
